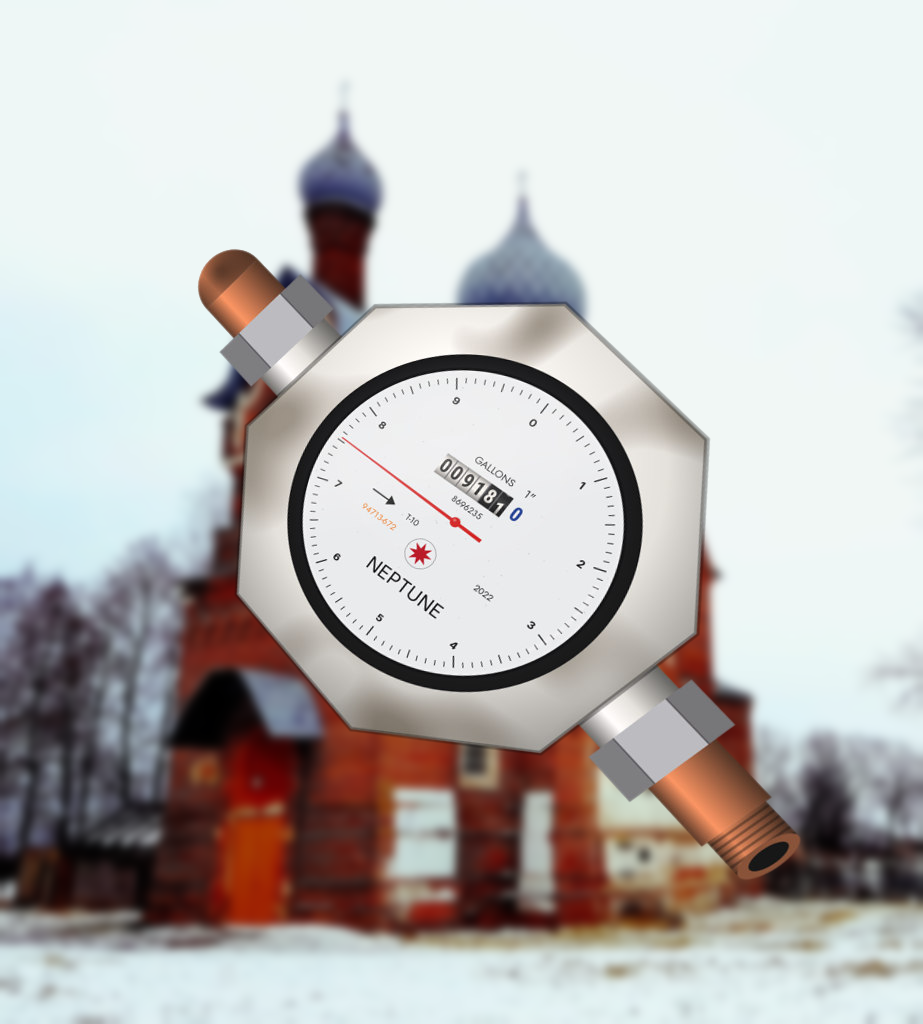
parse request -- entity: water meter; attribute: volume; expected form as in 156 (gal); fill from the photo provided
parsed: 91807.5 (gal)
